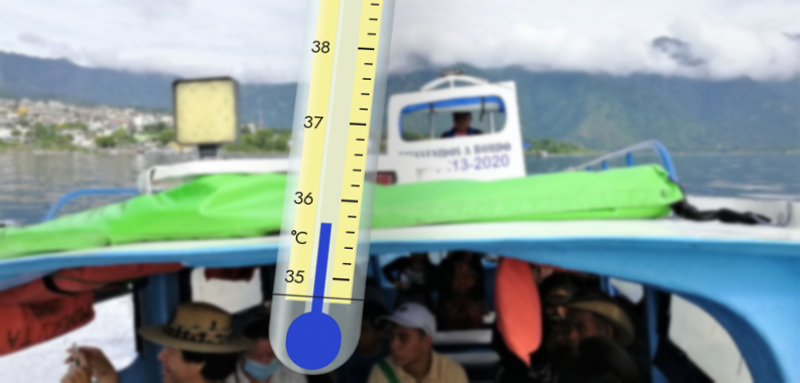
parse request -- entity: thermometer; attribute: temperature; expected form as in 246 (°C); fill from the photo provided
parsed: 35.7 (°C)
